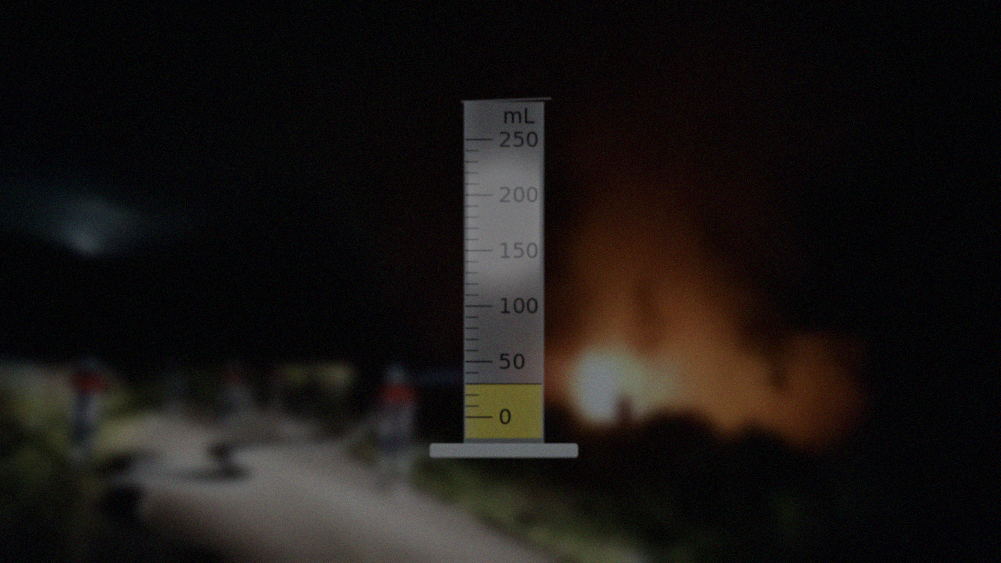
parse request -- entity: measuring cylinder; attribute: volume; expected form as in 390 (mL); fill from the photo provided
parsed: 30 (mL)
